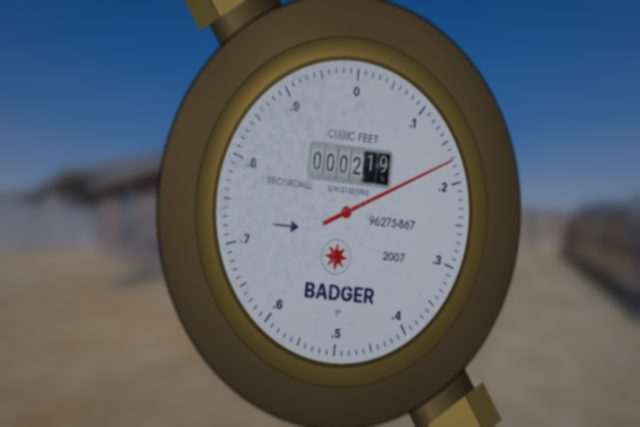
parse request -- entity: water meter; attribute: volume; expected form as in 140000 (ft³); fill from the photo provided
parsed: 219.17 (ft³)
